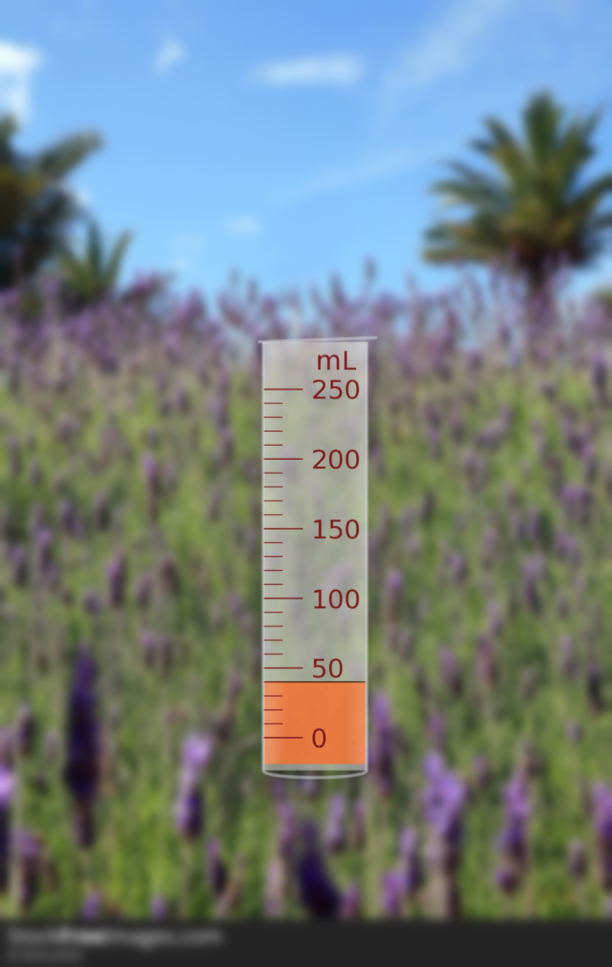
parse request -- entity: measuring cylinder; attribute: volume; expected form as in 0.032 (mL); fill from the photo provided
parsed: 40 (mL)
